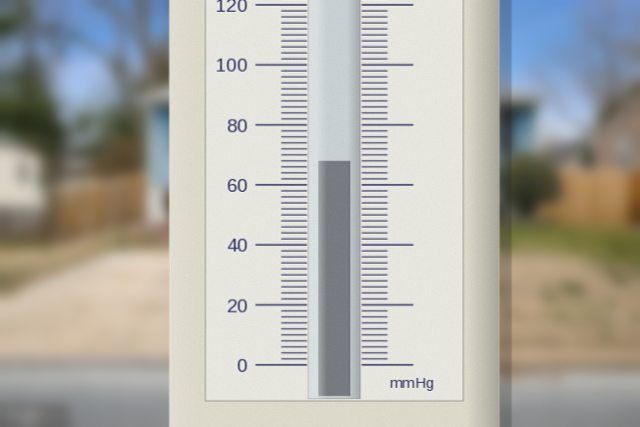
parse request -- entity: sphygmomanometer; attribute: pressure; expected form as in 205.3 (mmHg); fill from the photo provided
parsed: 68 (mmHg)
